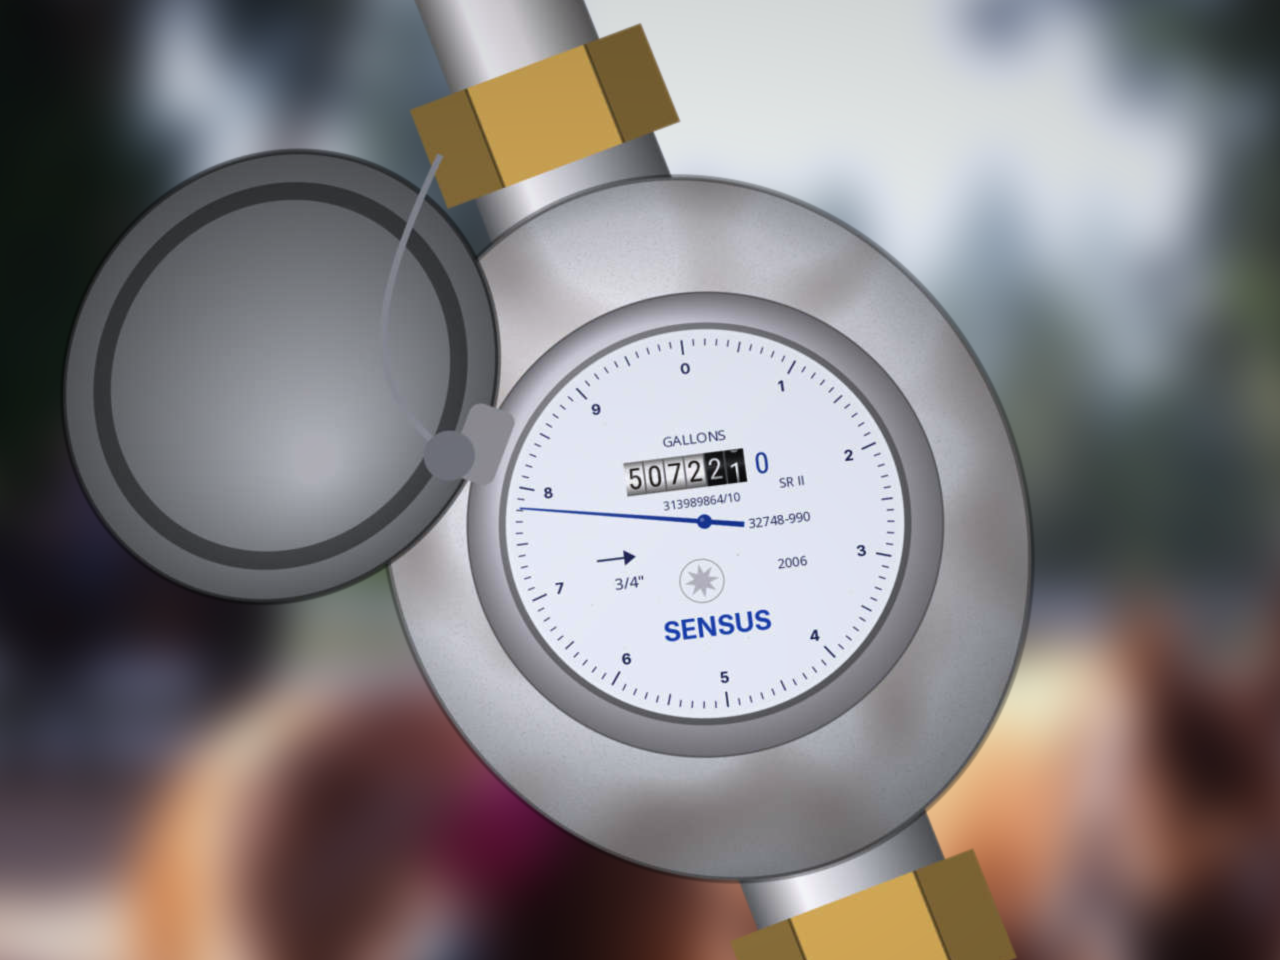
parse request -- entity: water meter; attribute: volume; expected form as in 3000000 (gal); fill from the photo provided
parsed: 5072207.8 (gal)
